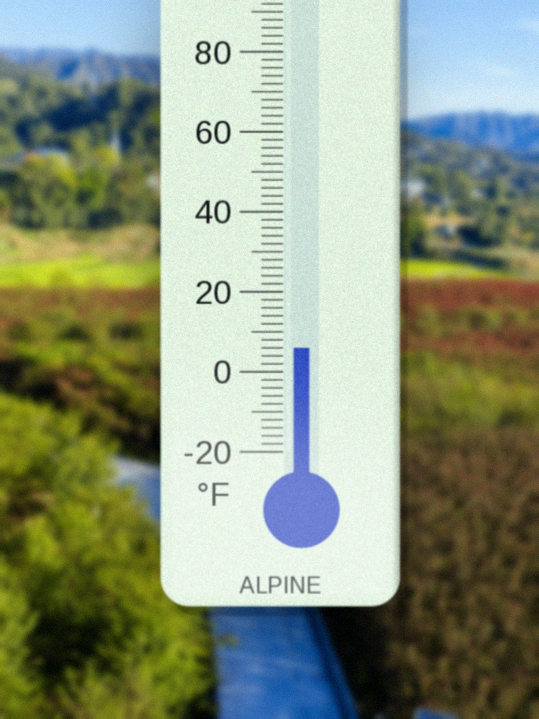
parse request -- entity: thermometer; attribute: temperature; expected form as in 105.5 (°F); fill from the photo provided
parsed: 6 (°F)
